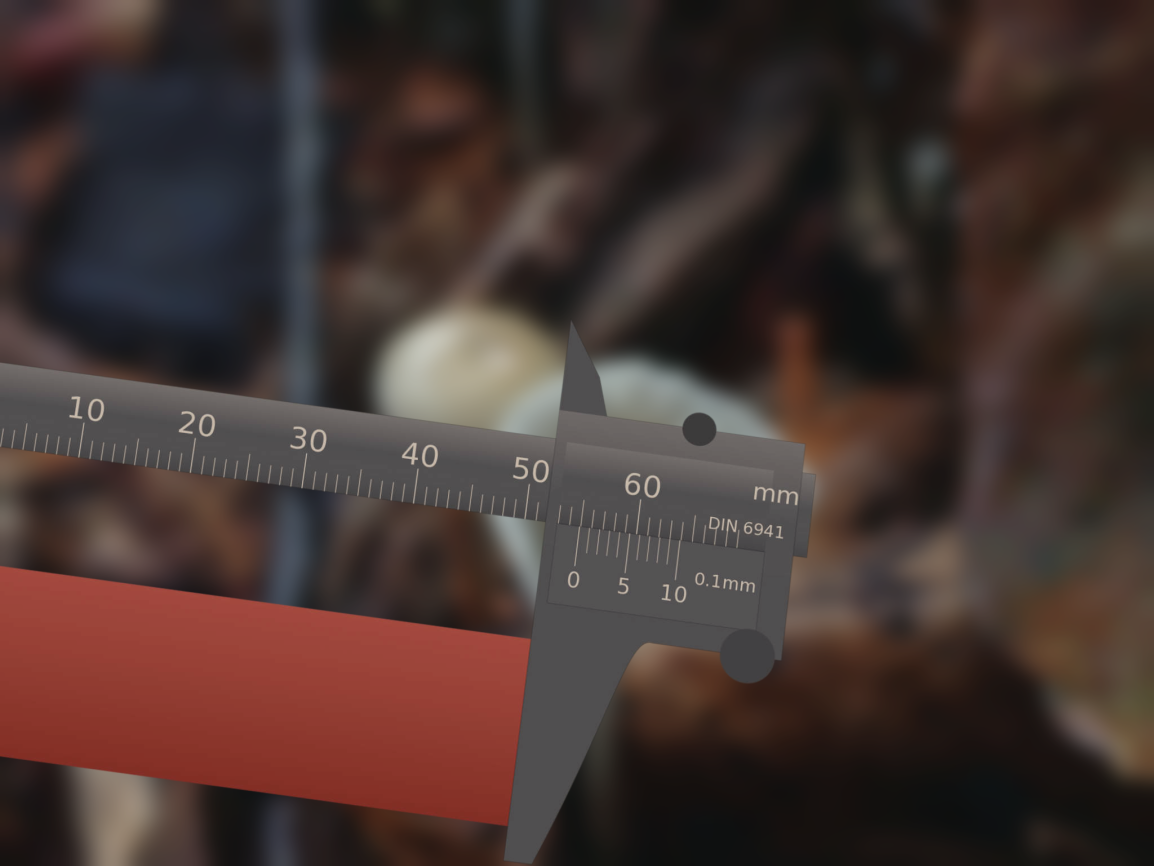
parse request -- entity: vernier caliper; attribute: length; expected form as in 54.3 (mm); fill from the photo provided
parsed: 54.9 (mm)
